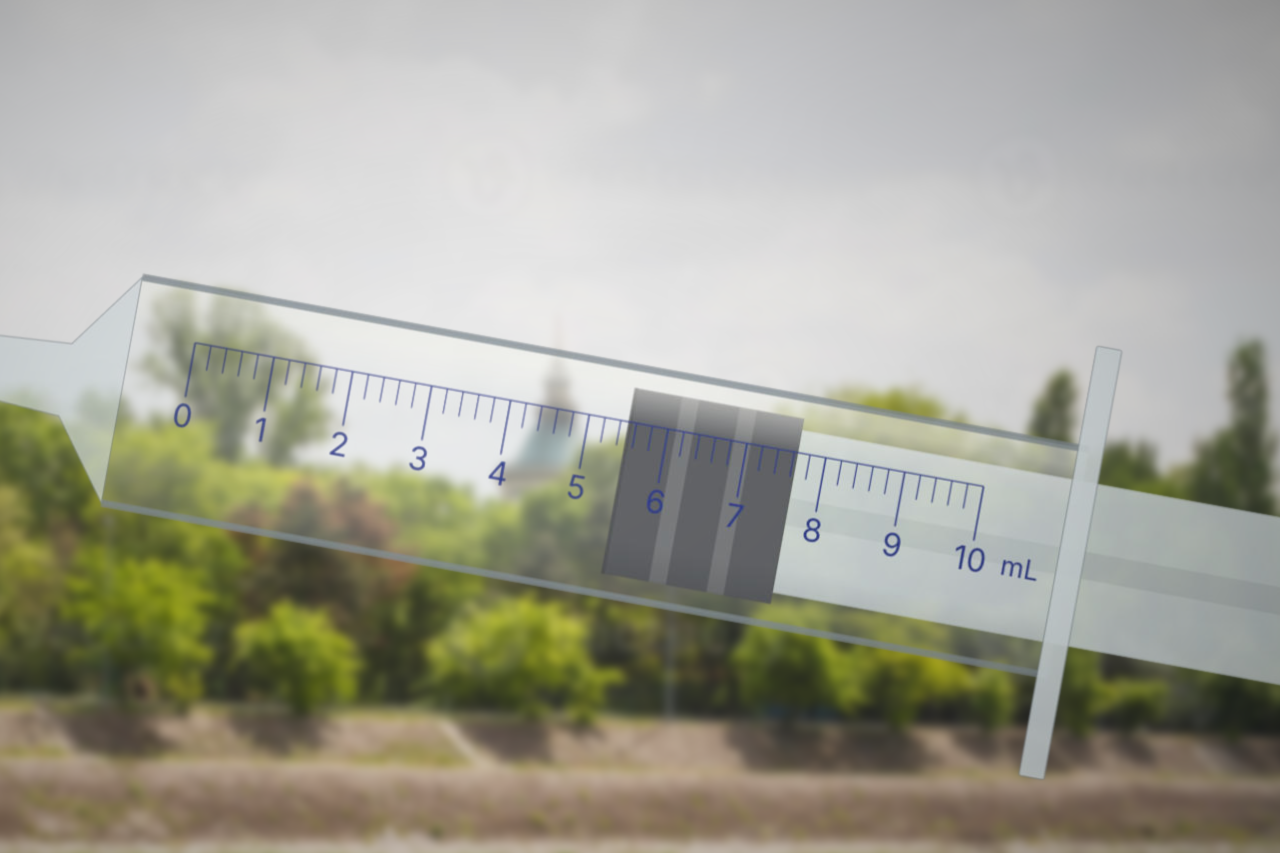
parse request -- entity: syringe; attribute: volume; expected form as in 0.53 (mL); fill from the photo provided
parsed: 5.5 (mL)
